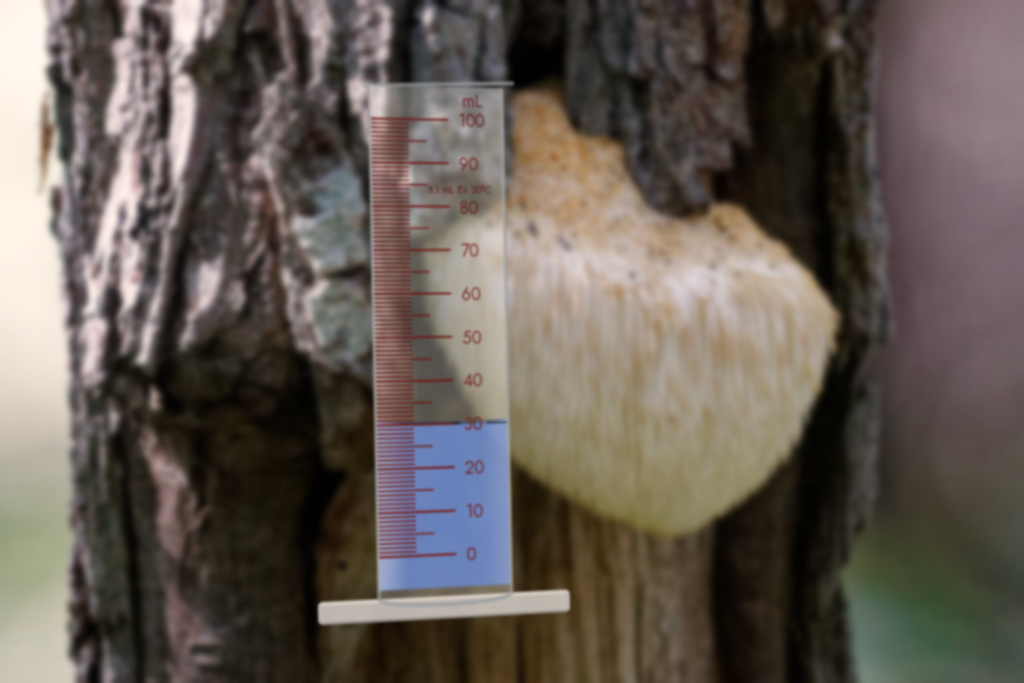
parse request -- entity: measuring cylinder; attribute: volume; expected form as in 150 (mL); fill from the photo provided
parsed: 30 (mL)
